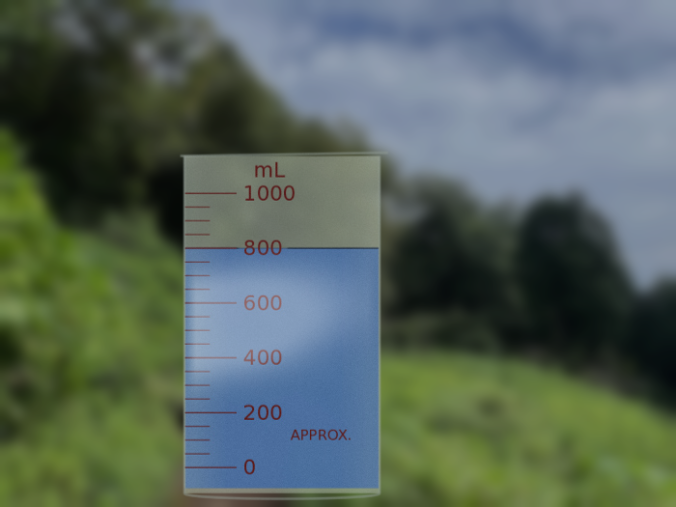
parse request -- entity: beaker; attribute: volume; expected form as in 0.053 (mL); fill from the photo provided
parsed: 800 (mL)
